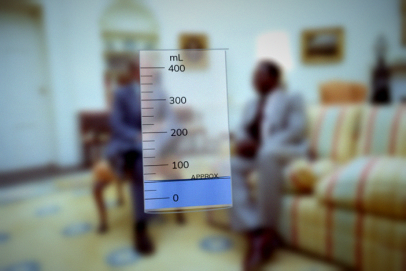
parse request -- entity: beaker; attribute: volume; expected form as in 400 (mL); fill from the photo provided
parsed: 50 (mL)
